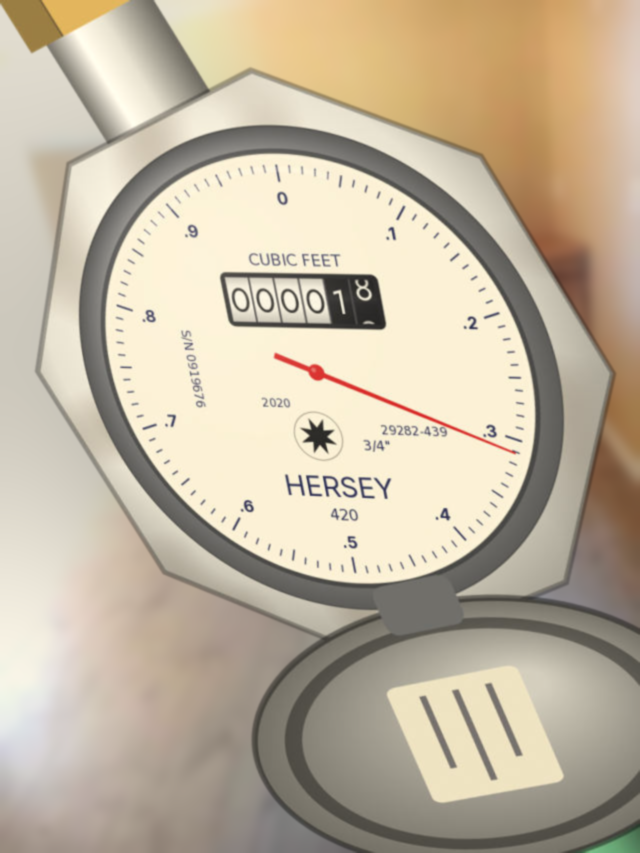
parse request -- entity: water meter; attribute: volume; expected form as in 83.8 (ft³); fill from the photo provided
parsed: 18.31 (ft³)
